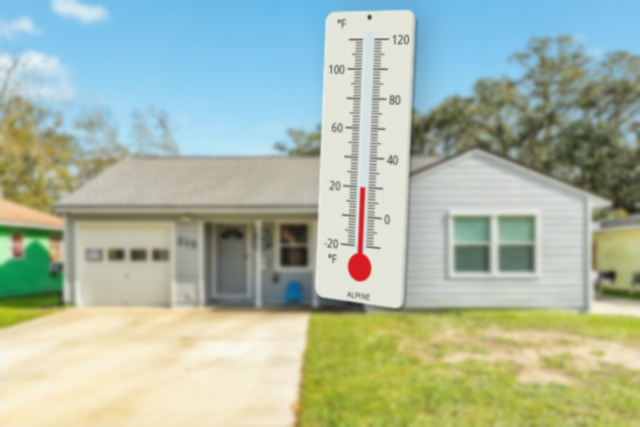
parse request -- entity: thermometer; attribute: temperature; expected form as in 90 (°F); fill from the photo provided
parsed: 20 (°F)
